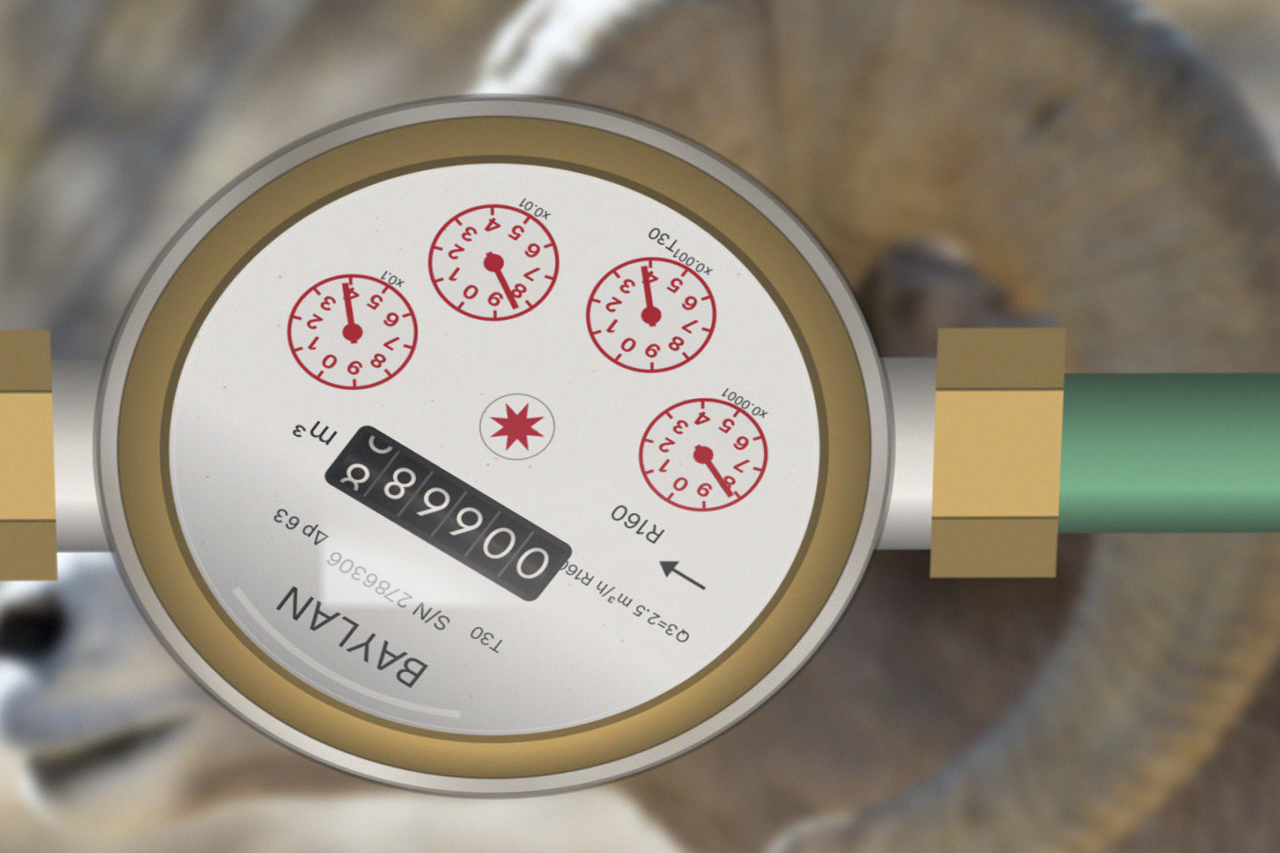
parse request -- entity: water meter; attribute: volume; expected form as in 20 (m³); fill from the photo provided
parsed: 6688.3838 (m³)
